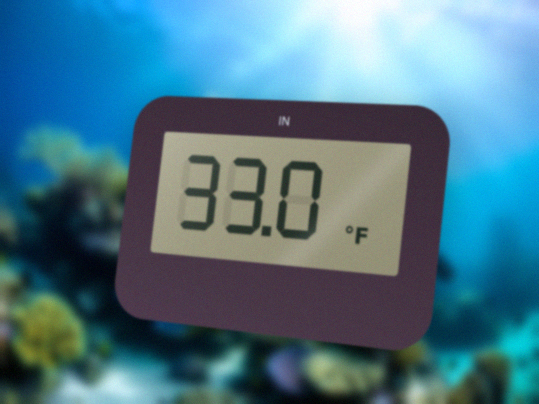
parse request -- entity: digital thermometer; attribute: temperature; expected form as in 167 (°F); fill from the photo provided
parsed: 33.0 (°F)
